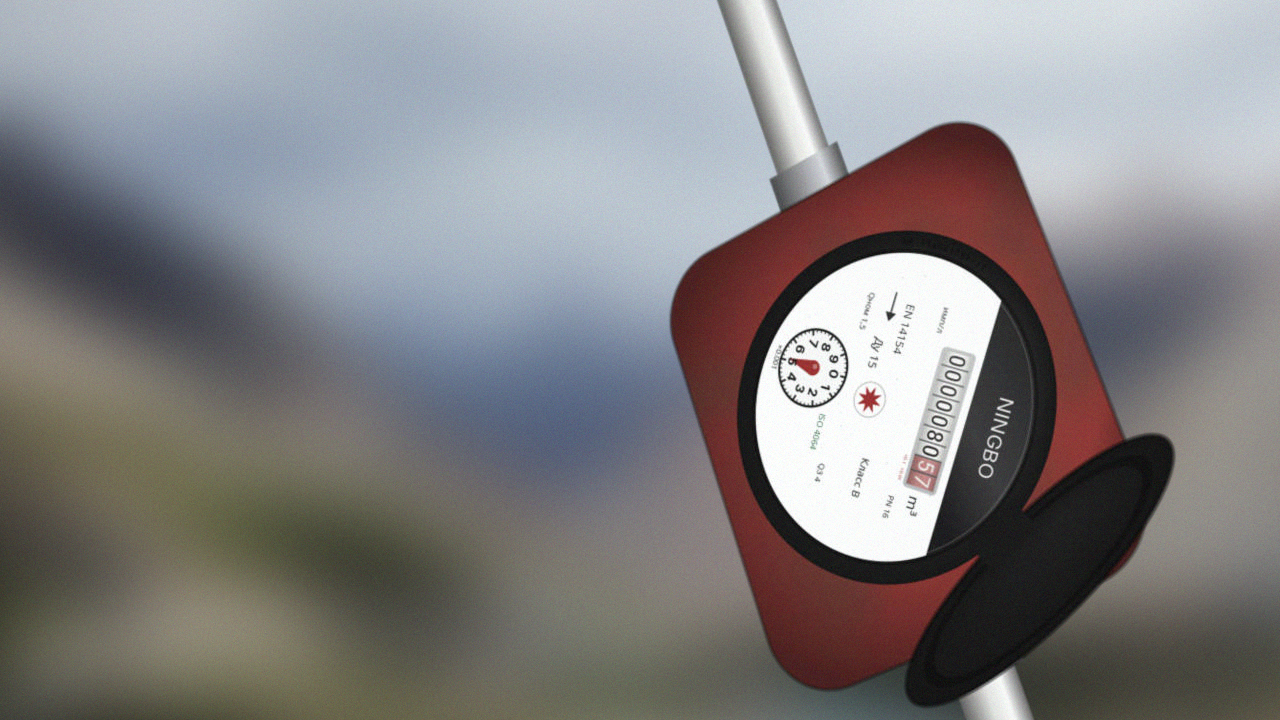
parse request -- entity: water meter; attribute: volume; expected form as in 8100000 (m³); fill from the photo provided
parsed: 80.575 (m³)
